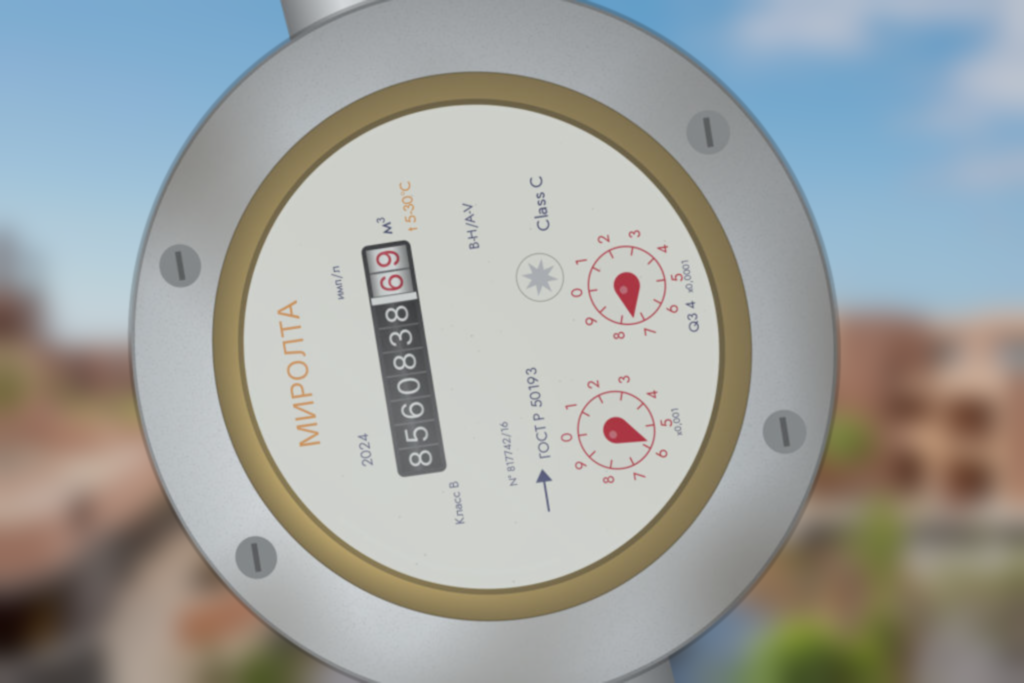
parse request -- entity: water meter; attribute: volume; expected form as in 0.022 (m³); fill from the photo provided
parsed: 8560838.6957 (m³)
